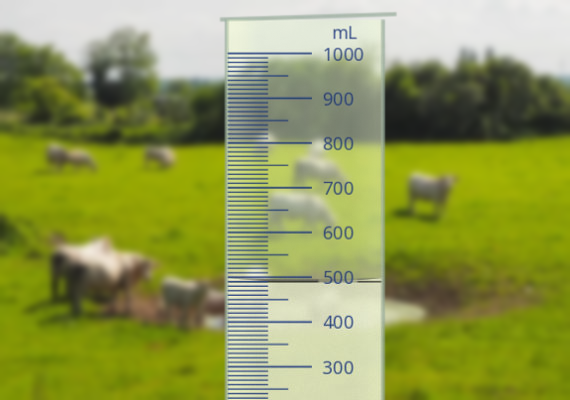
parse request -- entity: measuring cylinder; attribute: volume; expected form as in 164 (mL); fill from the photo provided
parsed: 490 (mL)
